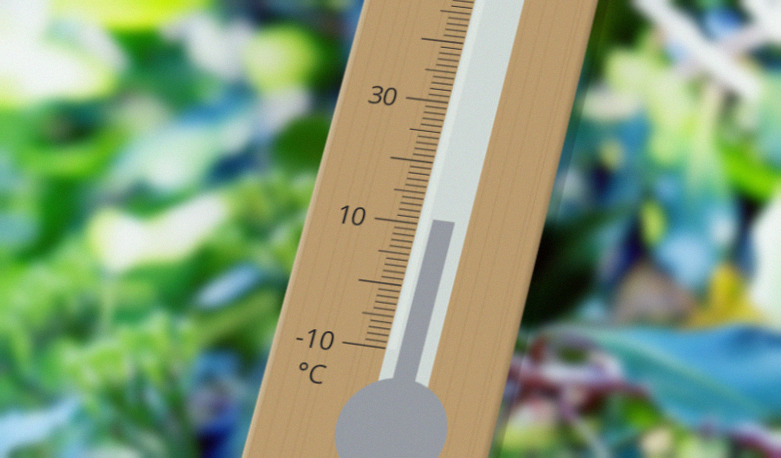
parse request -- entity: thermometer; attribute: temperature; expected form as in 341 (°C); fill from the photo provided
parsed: 11 (°C)
